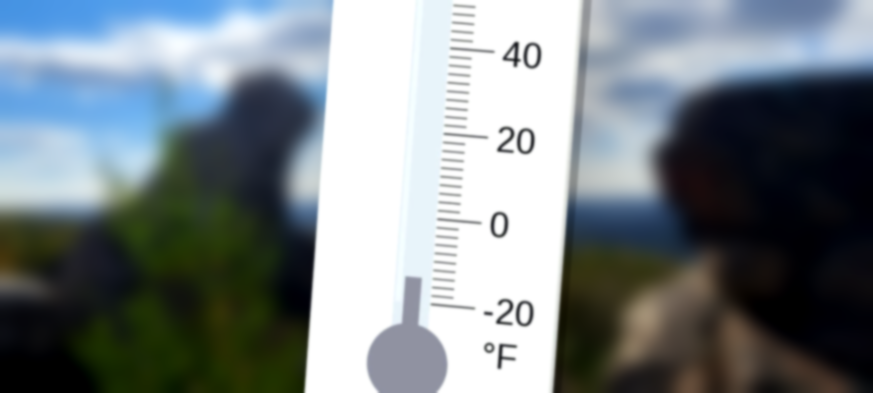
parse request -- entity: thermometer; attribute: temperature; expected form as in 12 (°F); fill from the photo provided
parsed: -14 (°F)
